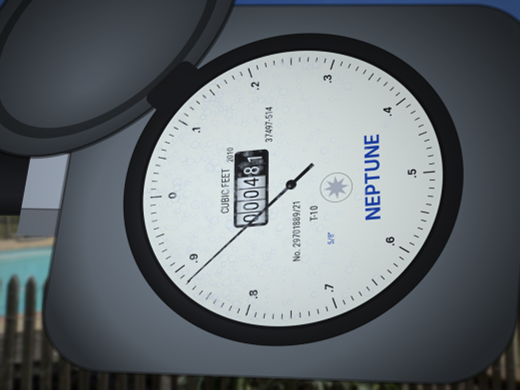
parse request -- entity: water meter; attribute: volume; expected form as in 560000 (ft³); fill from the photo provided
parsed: 480.88 (ft³)
